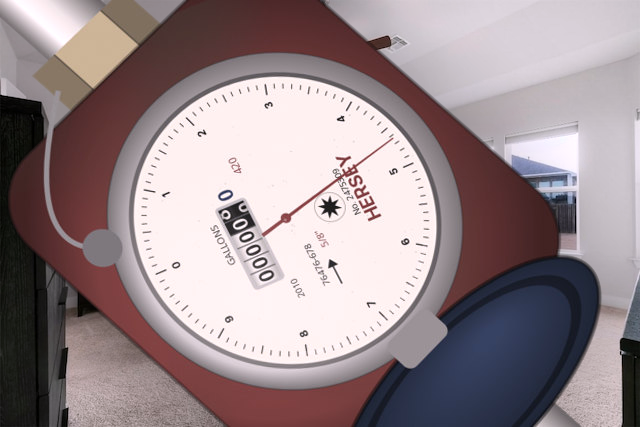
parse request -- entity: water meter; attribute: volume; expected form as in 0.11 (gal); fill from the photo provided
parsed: 84.6 (gal)
